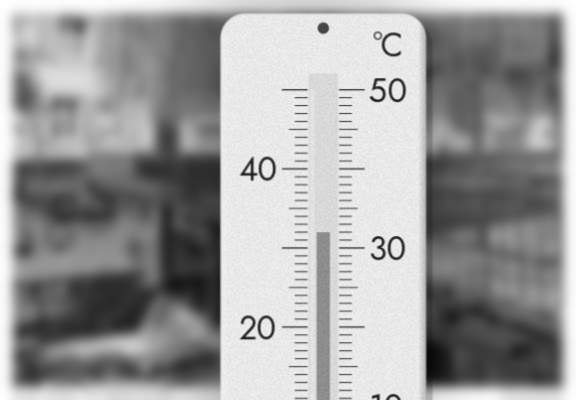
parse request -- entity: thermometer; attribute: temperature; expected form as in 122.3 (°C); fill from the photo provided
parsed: 32 (°C)
